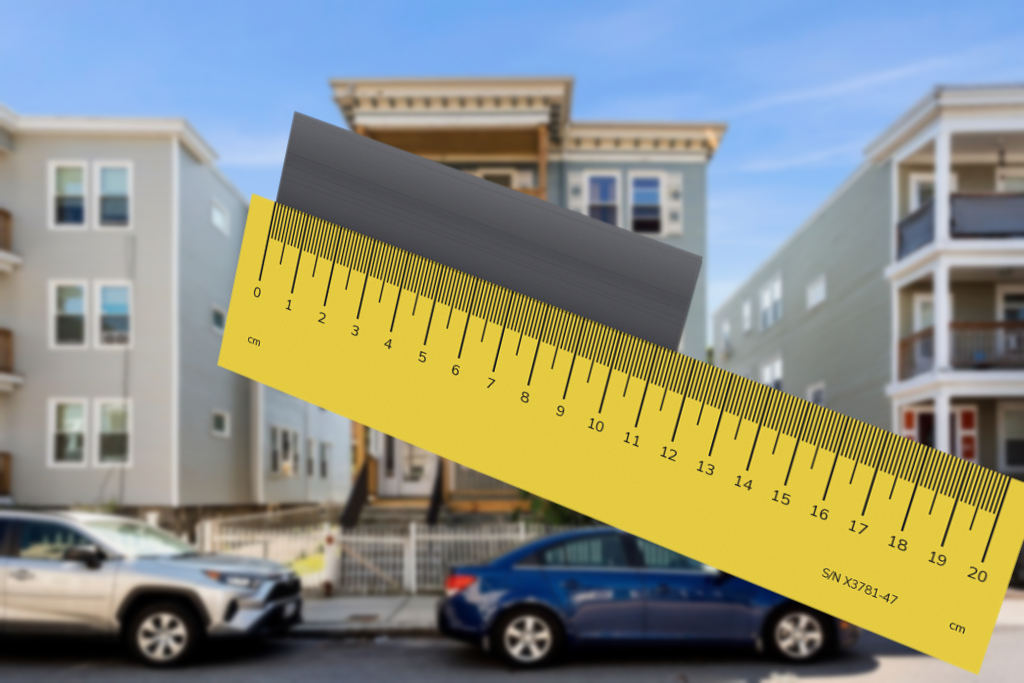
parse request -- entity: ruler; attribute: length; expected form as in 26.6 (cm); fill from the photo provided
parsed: 11.5 (cm)
